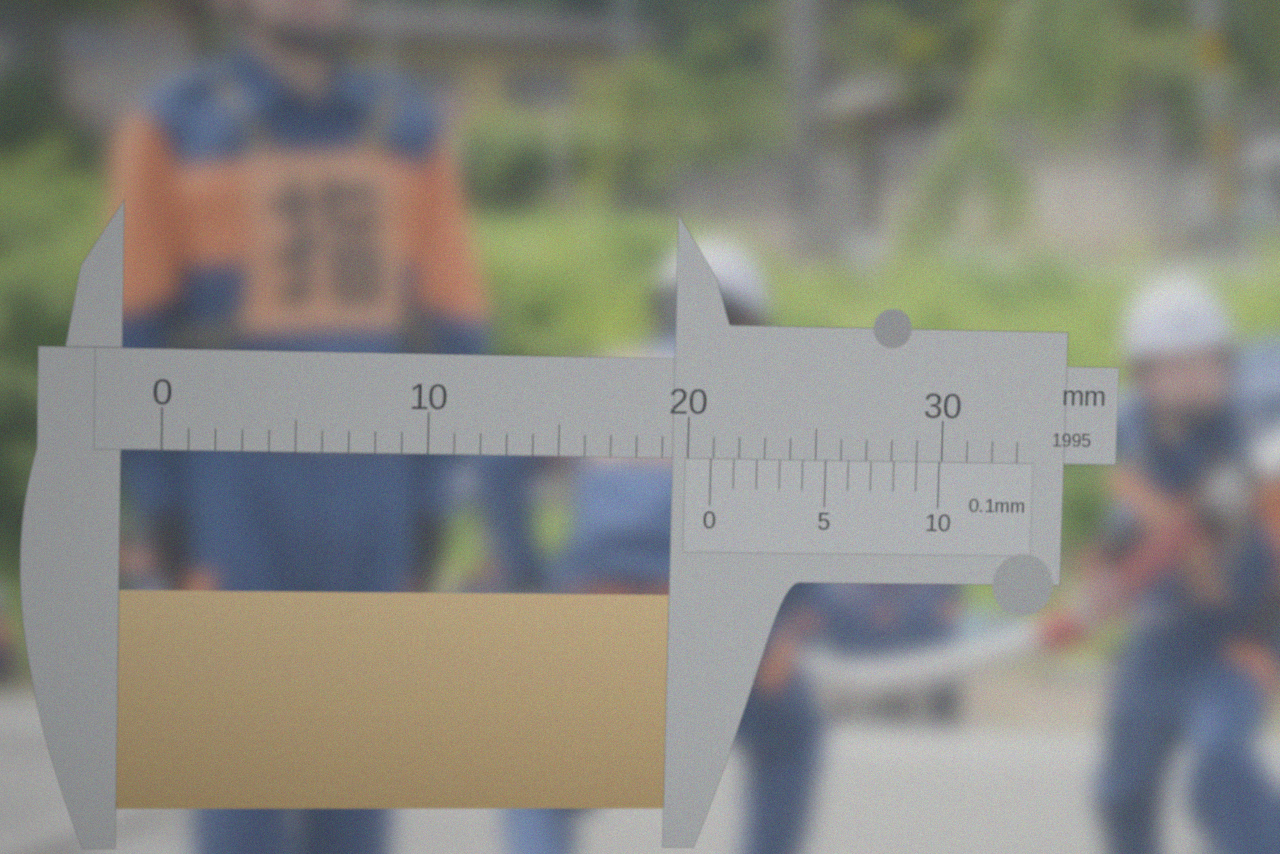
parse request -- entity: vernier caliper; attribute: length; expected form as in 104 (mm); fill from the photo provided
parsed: 20.9 (mm)
